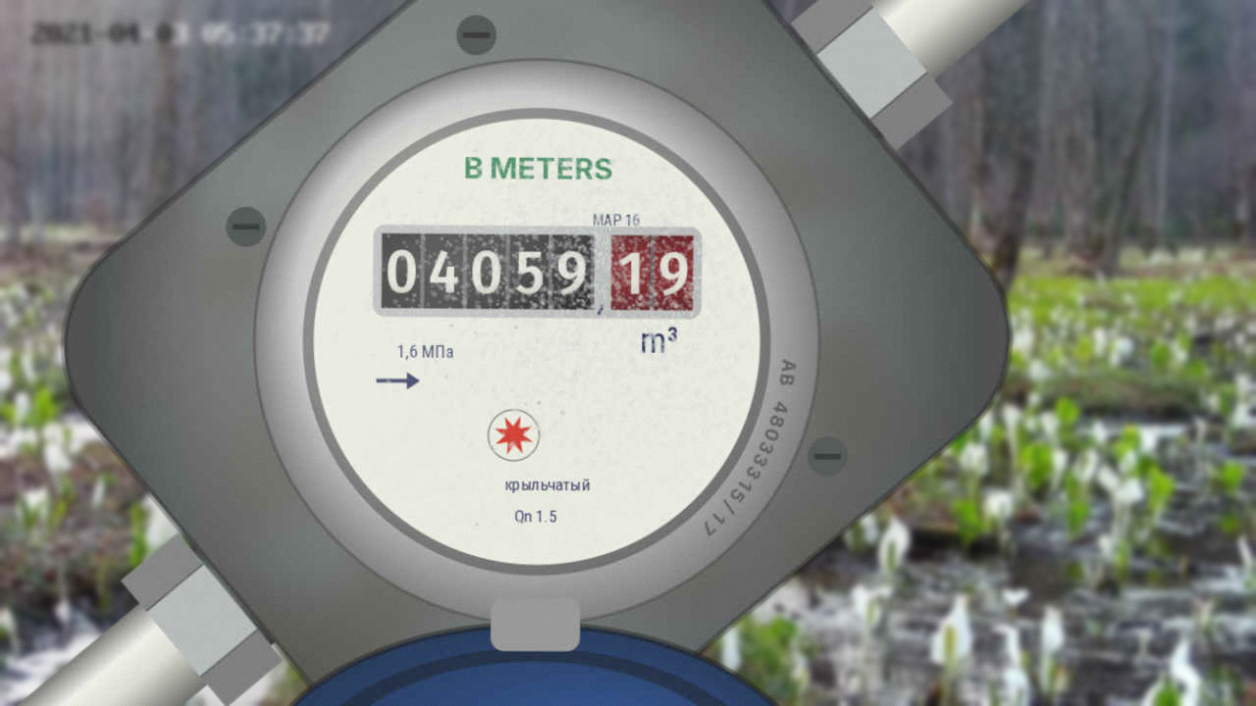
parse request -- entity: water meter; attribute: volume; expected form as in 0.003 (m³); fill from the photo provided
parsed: 4059.19 (m³)
